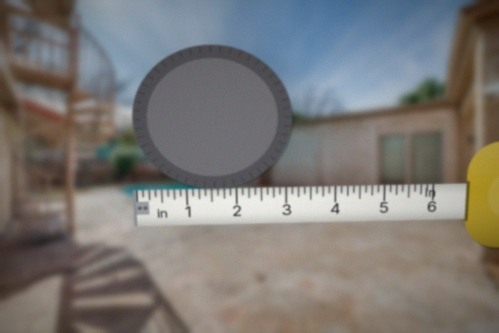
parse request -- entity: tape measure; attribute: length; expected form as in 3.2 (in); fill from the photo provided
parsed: 3.125 (in)
